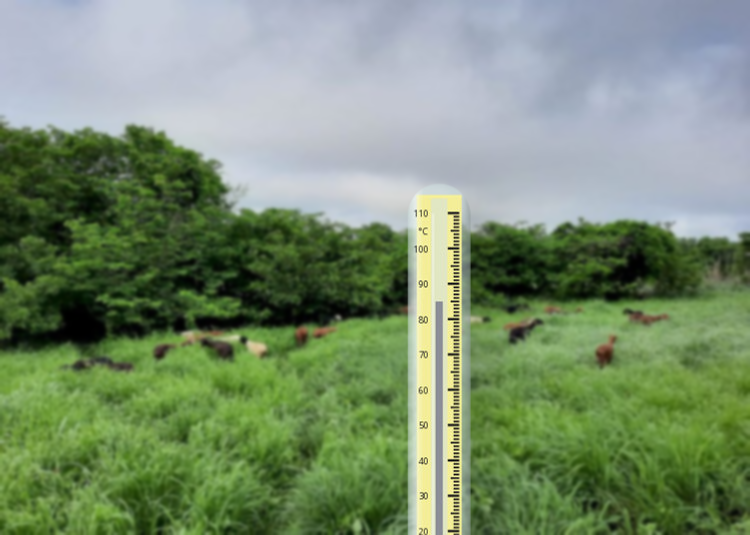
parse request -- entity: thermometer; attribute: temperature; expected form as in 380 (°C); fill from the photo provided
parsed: 85 (°C)
